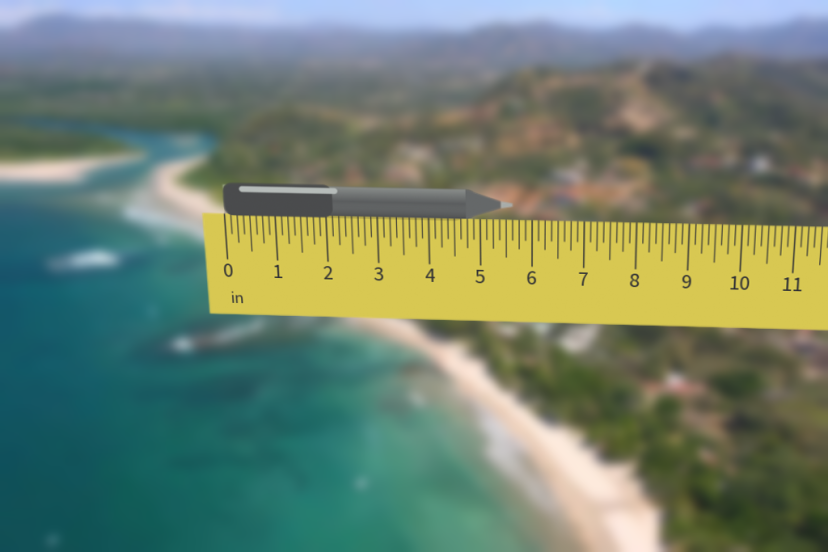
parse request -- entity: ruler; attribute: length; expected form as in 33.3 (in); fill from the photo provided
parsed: 5.625 (in)
